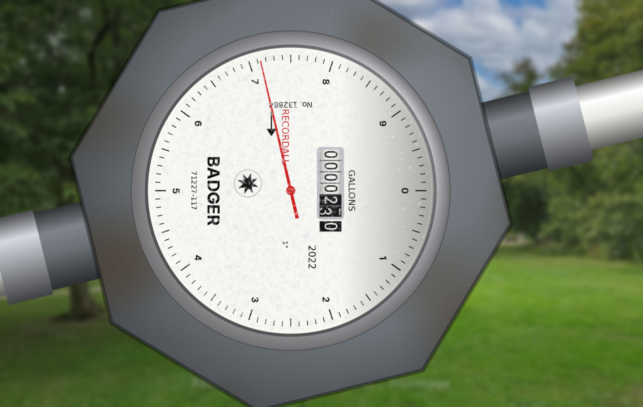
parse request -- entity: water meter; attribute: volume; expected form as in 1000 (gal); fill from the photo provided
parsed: 227.1 (gal)
